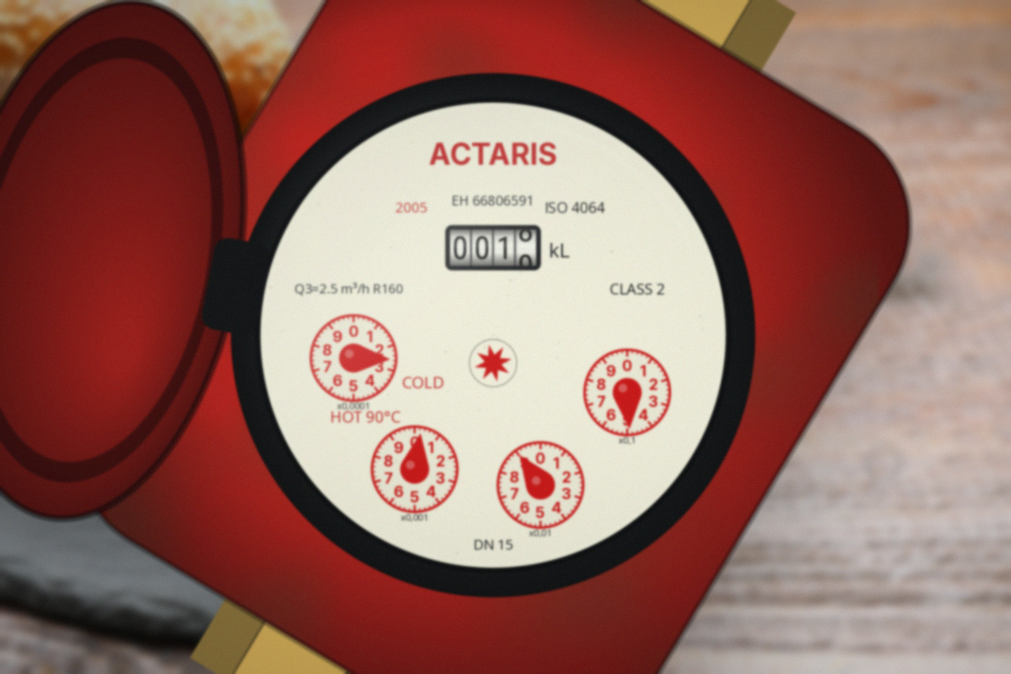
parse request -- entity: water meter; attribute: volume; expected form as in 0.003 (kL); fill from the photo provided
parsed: 18.4902 (kL)
